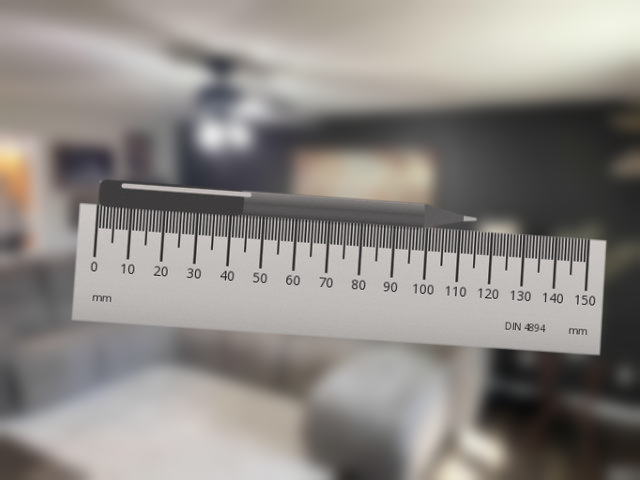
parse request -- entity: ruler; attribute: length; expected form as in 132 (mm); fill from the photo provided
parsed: 115 (mm)
